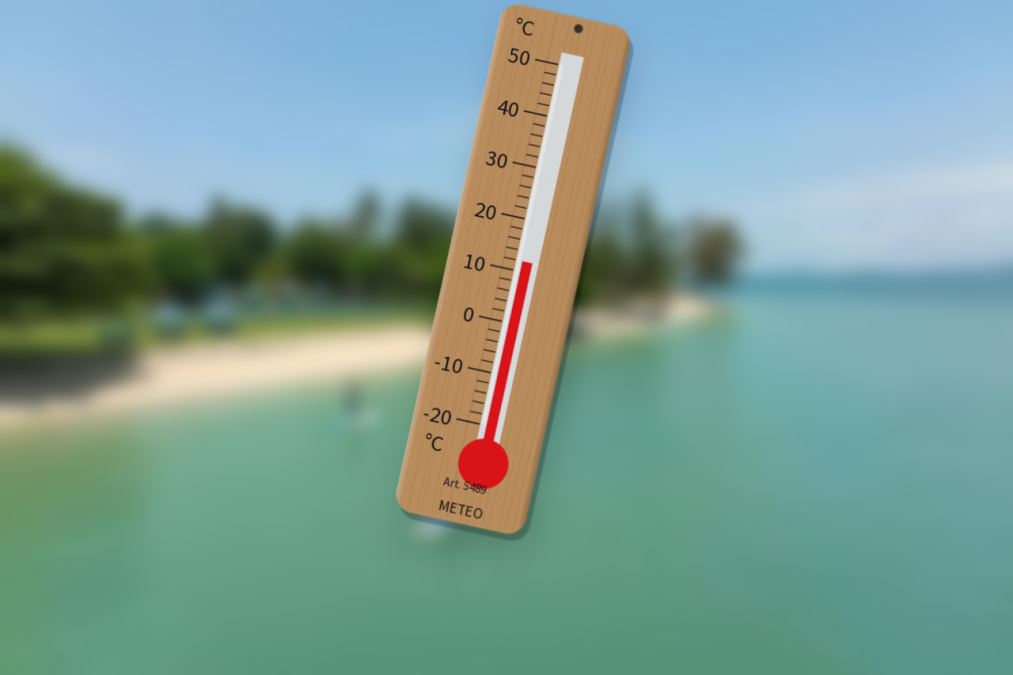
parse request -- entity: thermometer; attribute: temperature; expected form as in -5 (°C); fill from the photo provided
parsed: 12 (°C)
